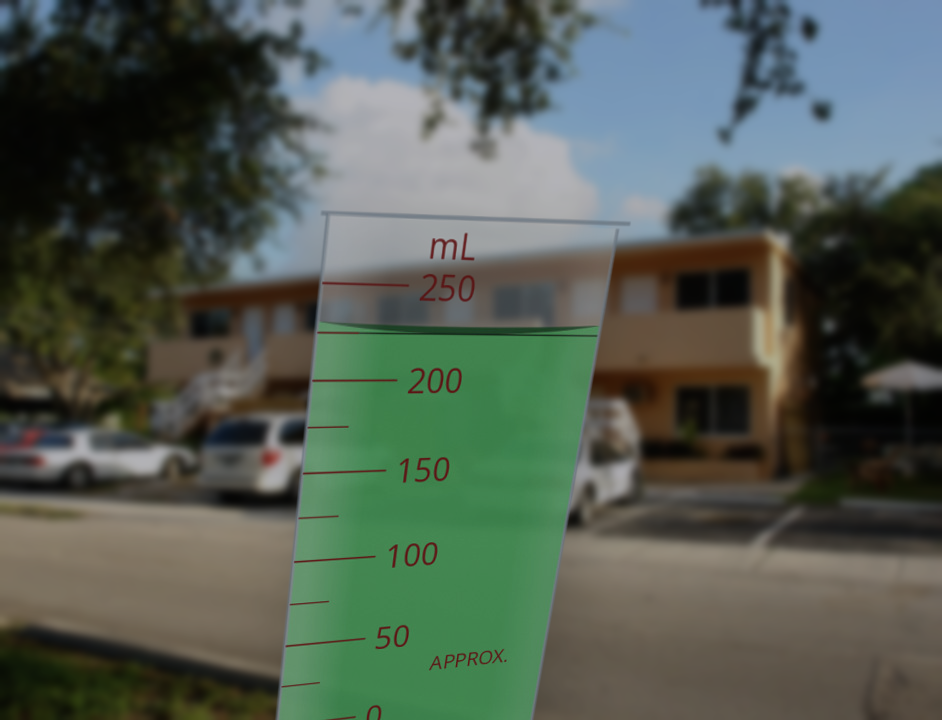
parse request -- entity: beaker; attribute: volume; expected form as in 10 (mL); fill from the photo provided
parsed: 225 (mL)
